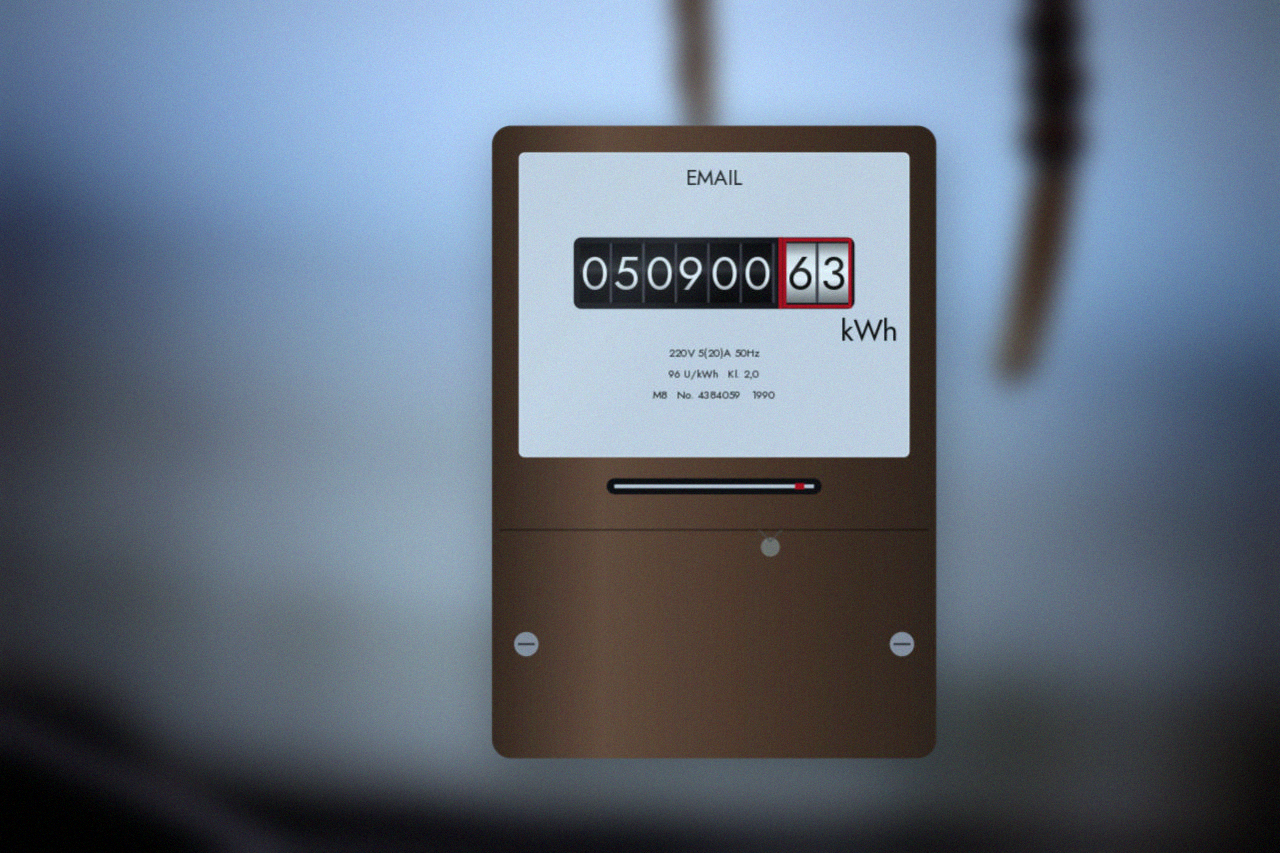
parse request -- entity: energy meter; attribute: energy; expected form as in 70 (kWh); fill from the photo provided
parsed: 50900.63 (kWh)
